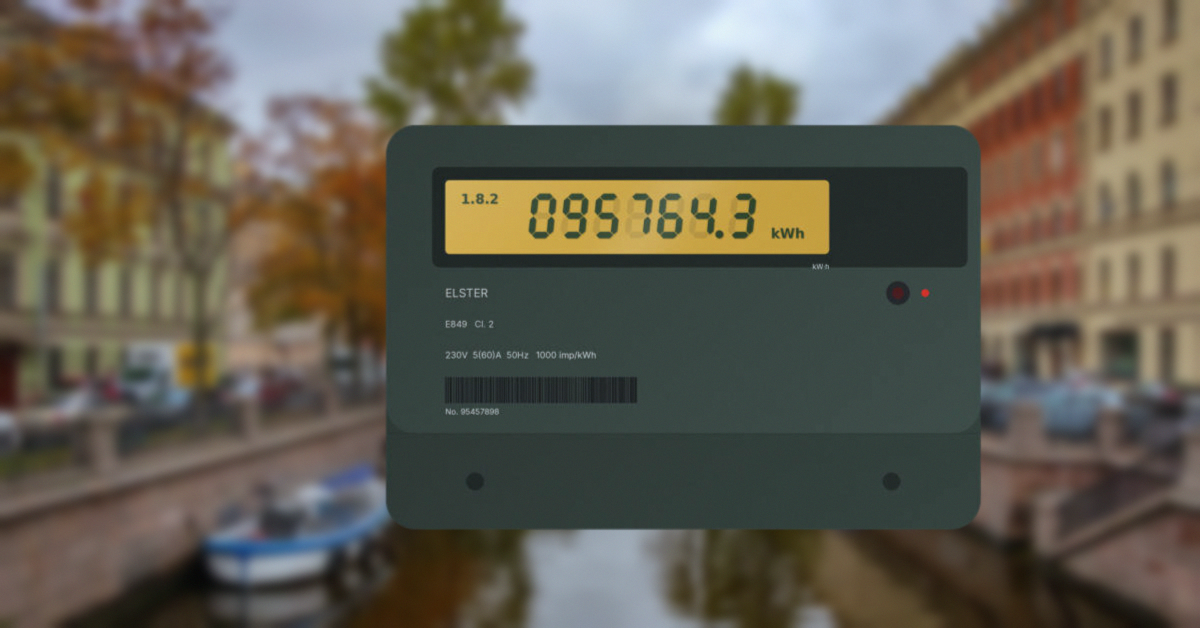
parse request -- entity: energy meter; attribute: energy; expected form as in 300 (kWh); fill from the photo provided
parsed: 95764.3 (kWh)
